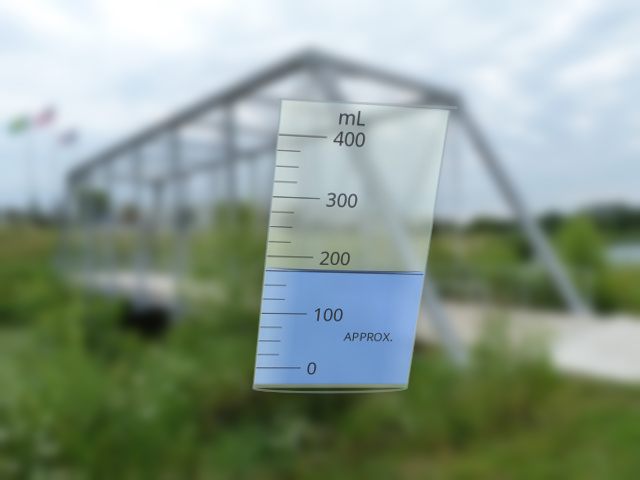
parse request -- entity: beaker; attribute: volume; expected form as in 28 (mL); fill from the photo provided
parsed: 175 (mL)
